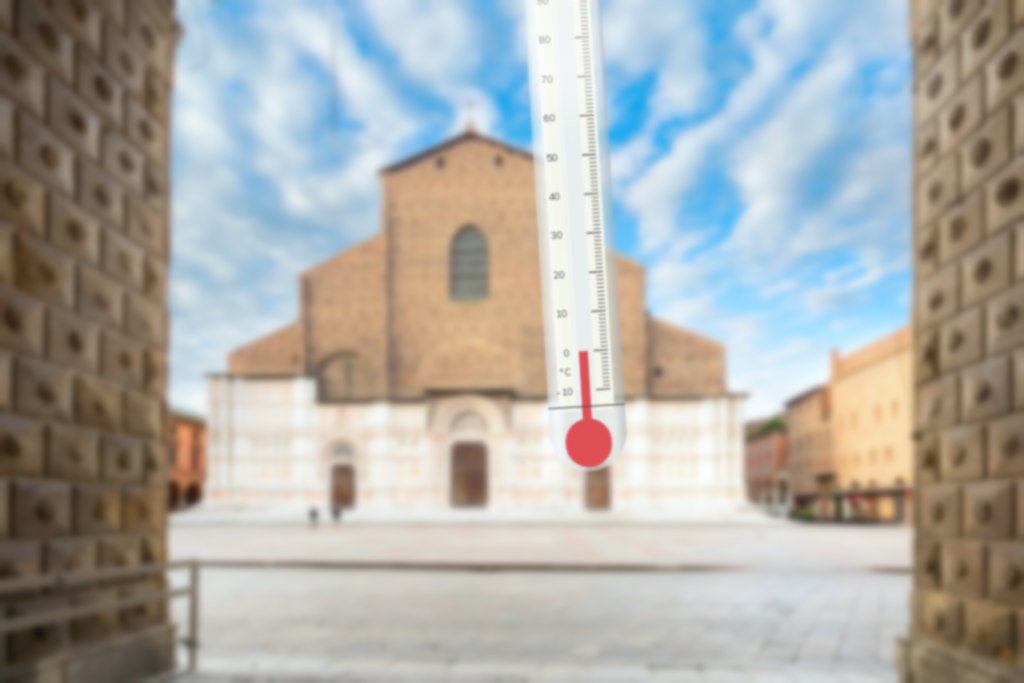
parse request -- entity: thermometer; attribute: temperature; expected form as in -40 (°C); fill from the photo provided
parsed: 0 (°C)
